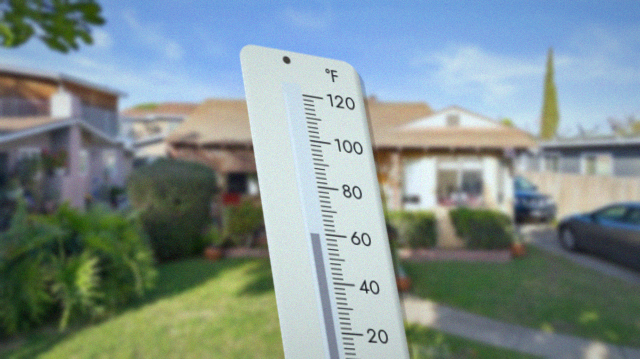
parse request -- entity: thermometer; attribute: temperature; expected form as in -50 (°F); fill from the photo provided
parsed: 60 (°F)
